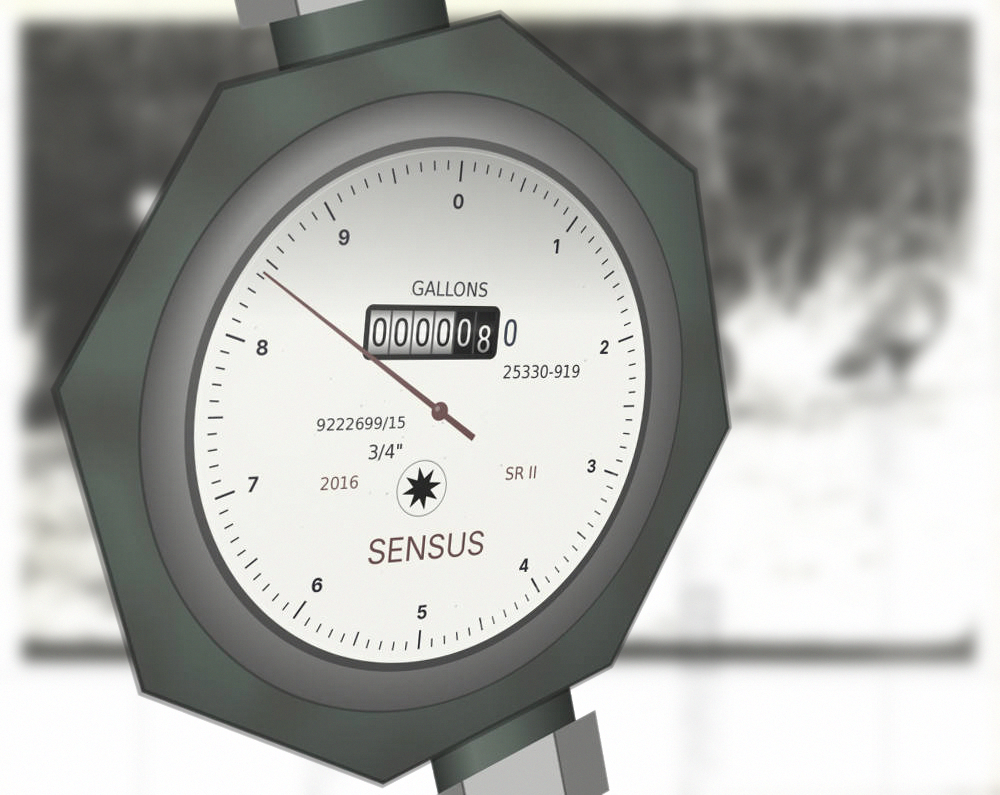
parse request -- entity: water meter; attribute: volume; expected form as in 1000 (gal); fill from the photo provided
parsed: 78.4 (gal)
